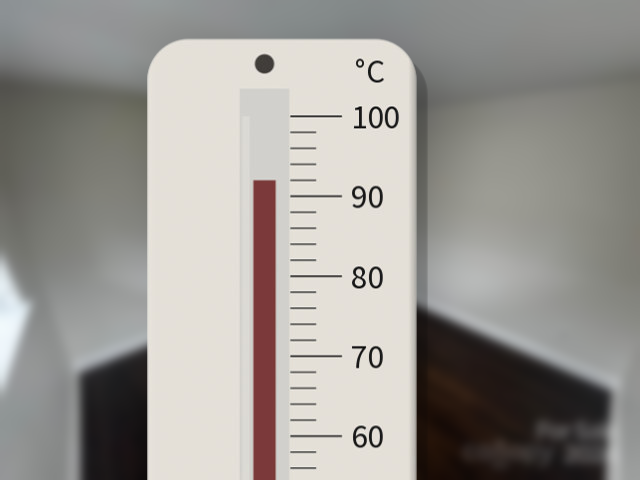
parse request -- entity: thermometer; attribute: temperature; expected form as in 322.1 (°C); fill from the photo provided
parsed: 92 (°C)
